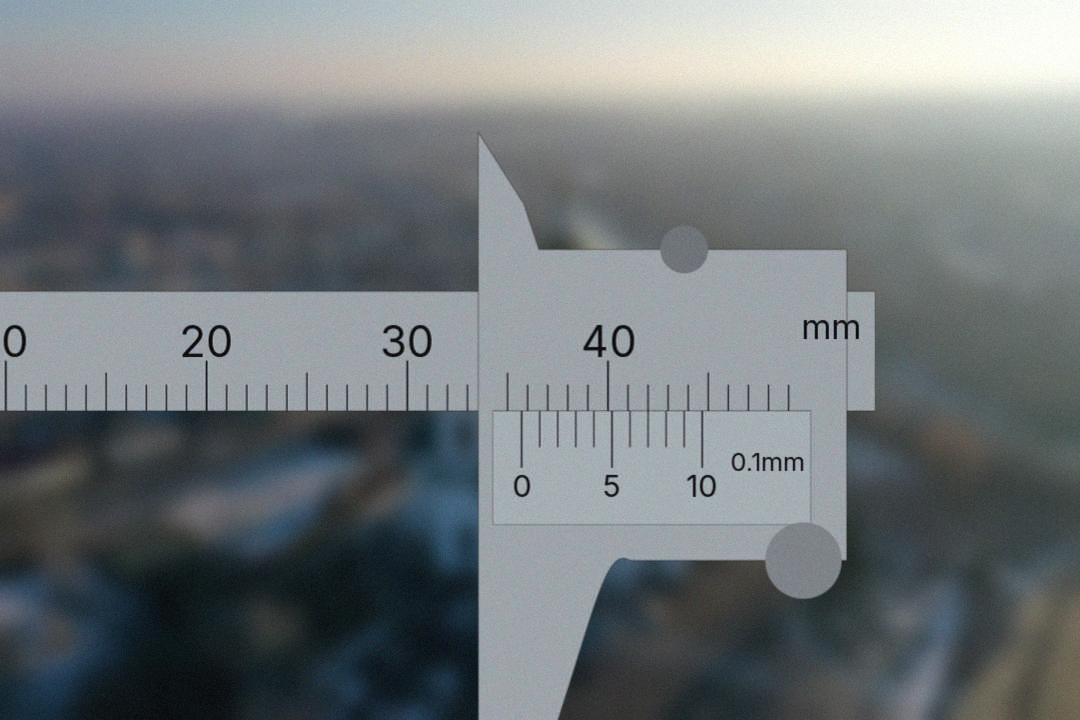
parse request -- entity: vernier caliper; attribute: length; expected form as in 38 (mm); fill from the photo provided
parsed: 35.7 (mm)
